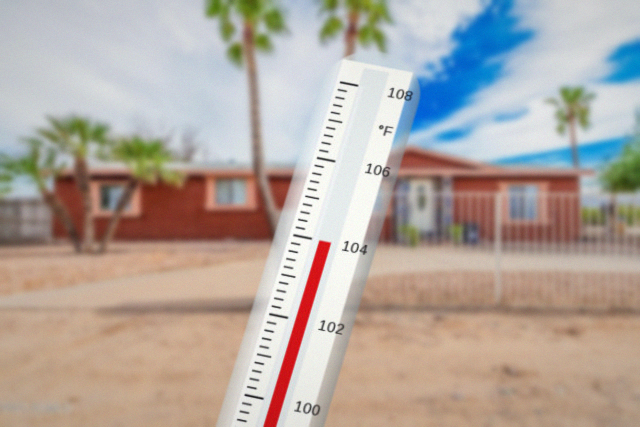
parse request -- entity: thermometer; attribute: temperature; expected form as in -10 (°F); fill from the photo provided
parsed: 104 (°F)
